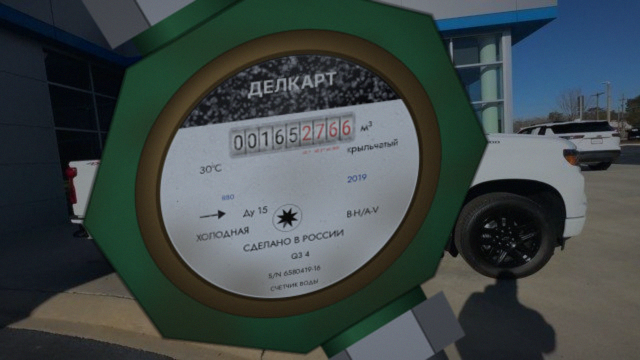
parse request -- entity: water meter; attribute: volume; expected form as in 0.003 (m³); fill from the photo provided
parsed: 165.2766 (m³)
